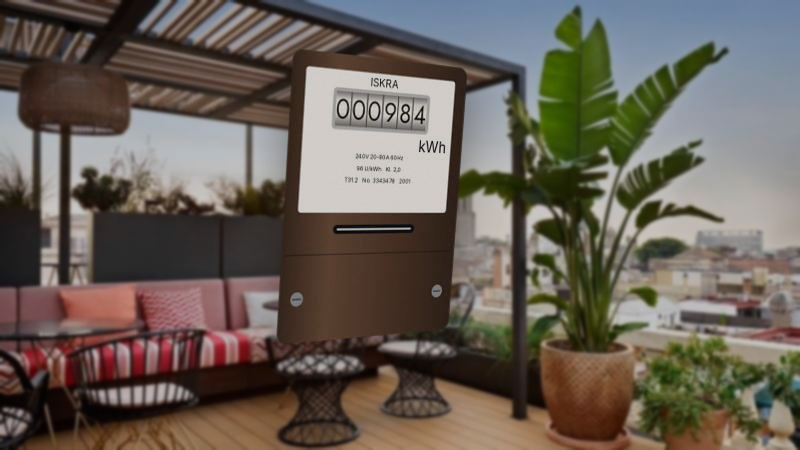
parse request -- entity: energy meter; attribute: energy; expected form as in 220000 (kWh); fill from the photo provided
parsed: 984 (kWh)
